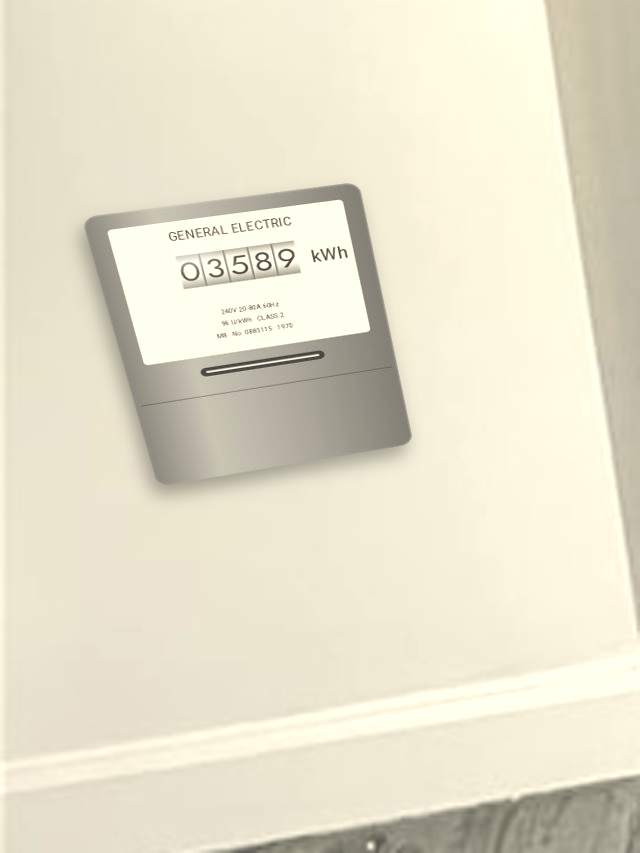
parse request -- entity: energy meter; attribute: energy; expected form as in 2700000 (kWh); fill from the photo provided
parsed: 3589 (kWh)
